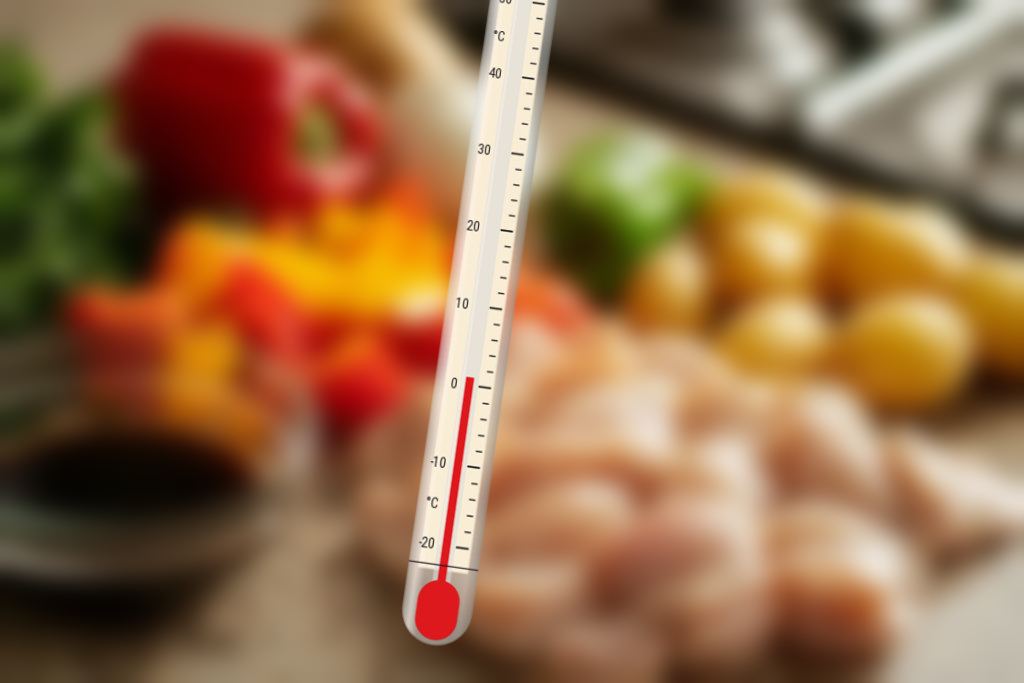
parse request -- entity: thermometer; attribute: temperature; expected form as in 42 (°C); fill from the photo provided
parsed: 1 (°C)
